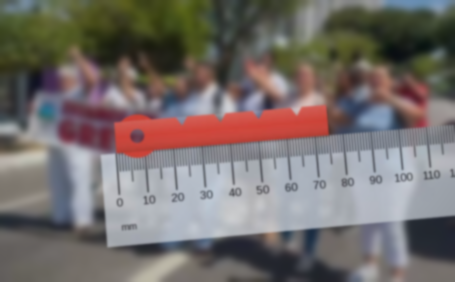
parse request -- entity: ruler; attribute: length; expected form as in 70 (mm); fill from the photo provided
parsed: 75 (mm)
